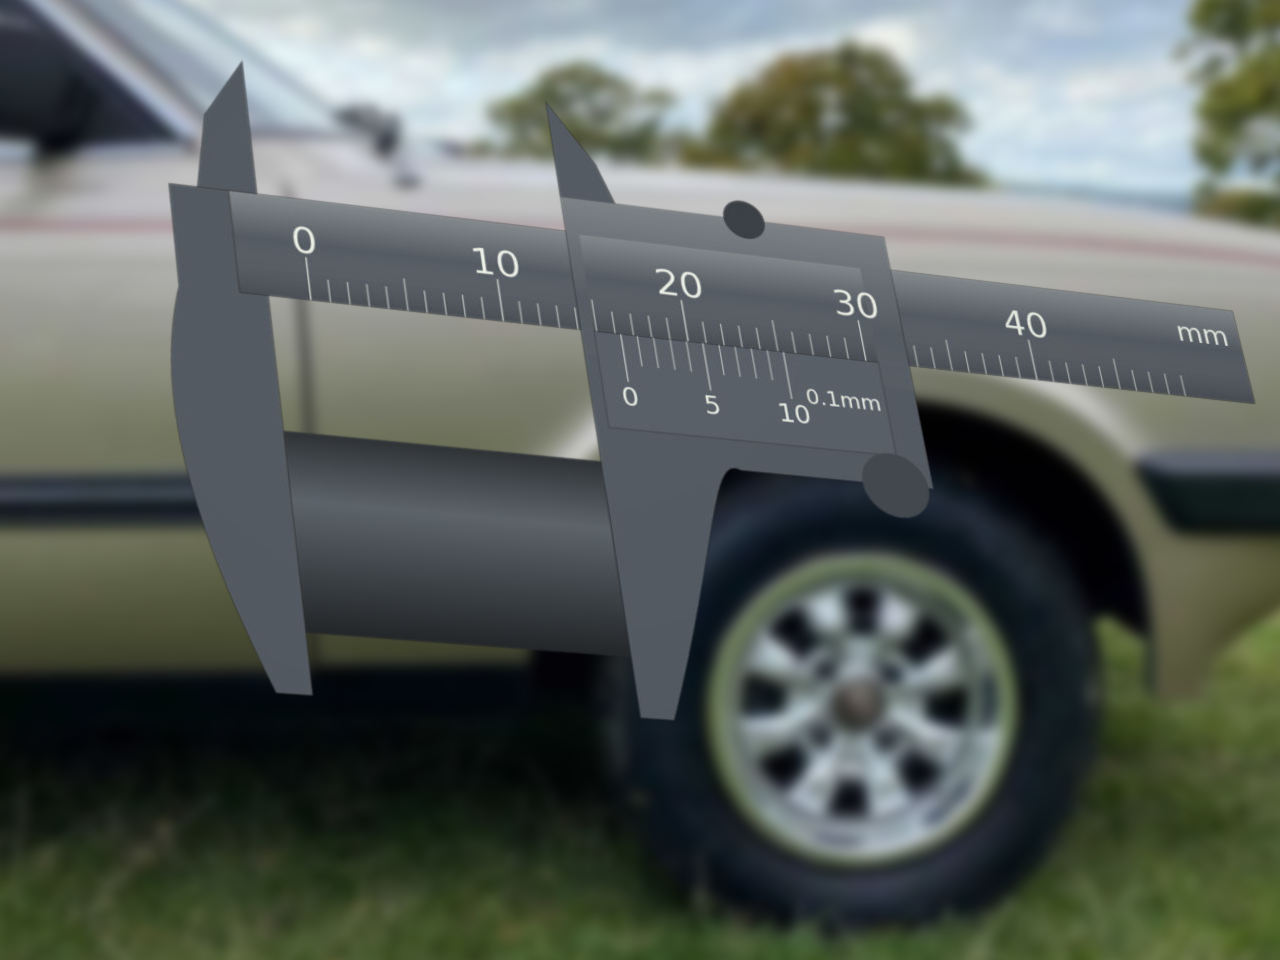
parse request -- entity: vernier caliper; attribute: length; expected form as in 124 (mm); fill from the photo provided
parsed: 16.3 (mm)
